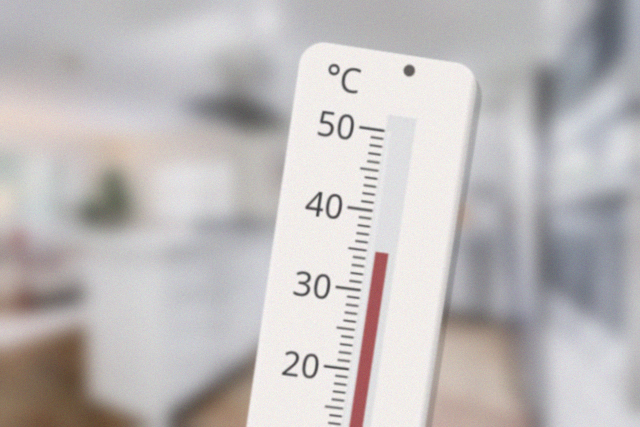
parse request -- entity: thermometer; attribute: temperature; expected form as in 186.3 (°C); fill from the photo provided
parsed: 35 (°C)
